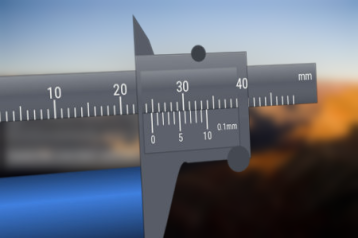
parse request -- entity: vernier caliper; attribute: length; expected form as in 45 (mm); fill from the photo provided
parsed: 24.8 (mm)
